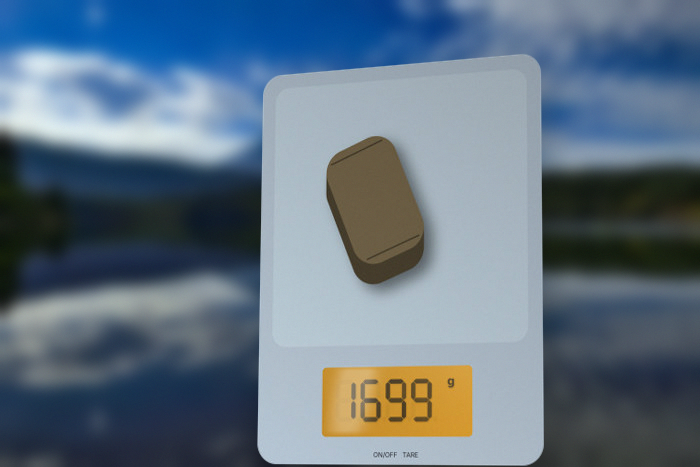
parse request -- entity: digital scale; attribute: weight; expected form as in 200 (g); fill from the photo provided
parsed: 1699 (g)
